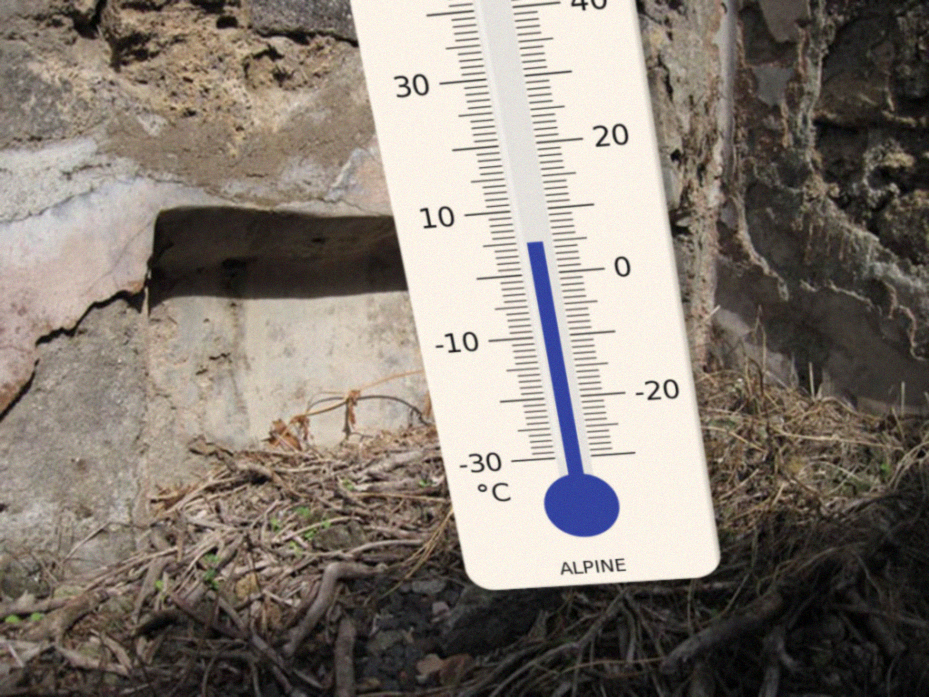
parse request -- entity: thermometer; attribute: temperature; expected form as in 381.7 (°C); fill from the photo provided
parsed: 5 (°C)
